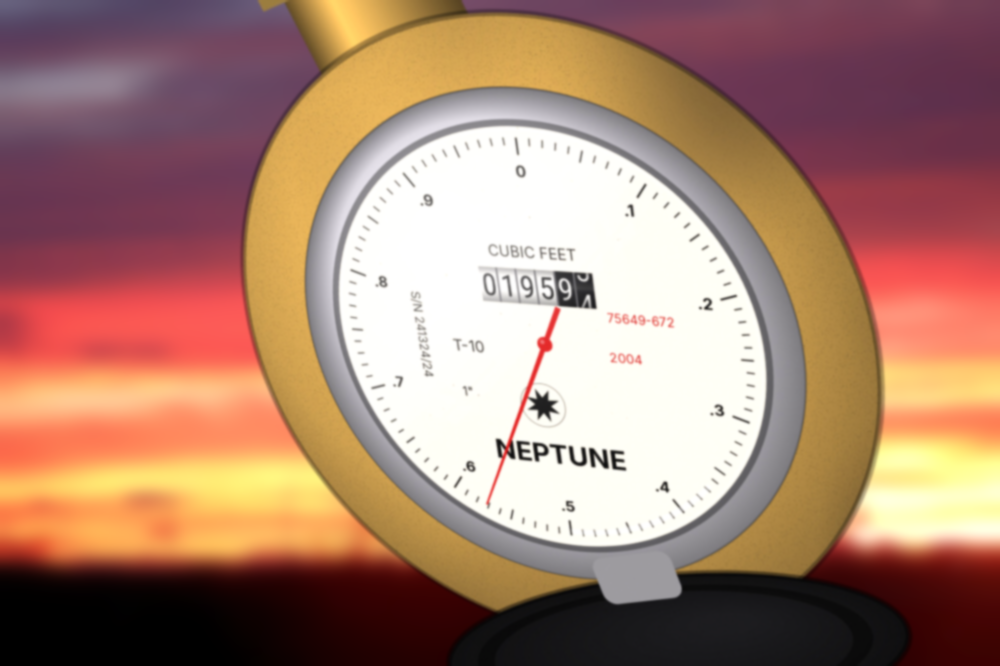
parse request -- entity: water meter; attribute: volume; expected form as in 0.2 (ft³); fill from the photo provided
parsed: 19593.57 (ft³)
